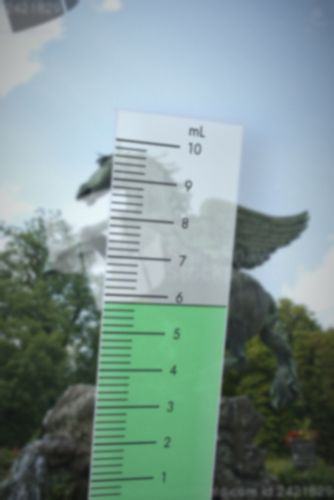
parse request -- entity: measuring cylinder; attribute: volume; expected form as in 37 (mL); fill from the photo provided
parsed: 5.8 (mL)
